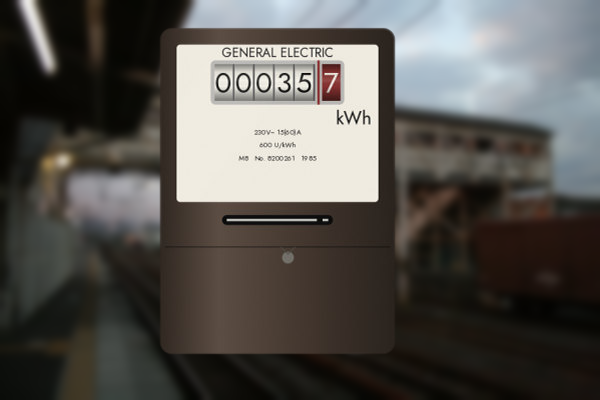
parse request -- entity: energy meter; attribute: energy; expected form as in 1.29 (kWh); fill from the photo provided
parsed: 35.7 (kWh)
